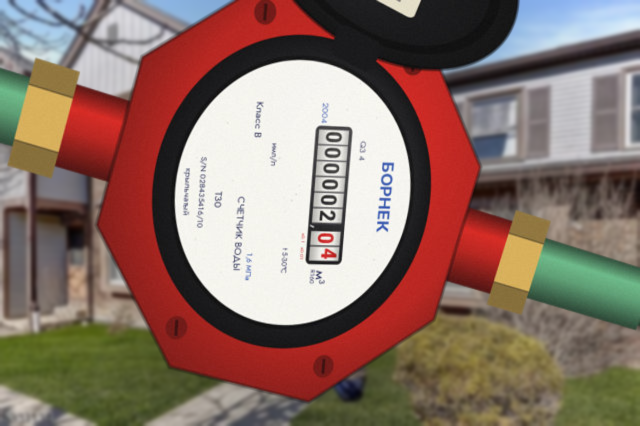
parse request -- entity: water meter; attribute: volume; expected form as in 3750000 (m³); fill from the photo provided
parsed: 2.04 (m³)
